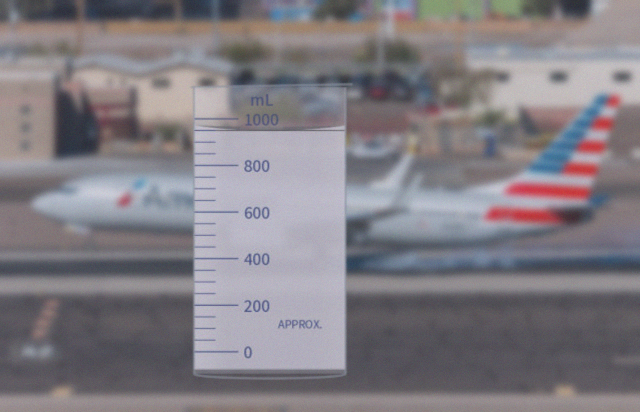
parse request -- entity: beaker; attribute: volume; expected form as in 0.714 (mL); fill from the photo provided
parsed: 950 (mL)
